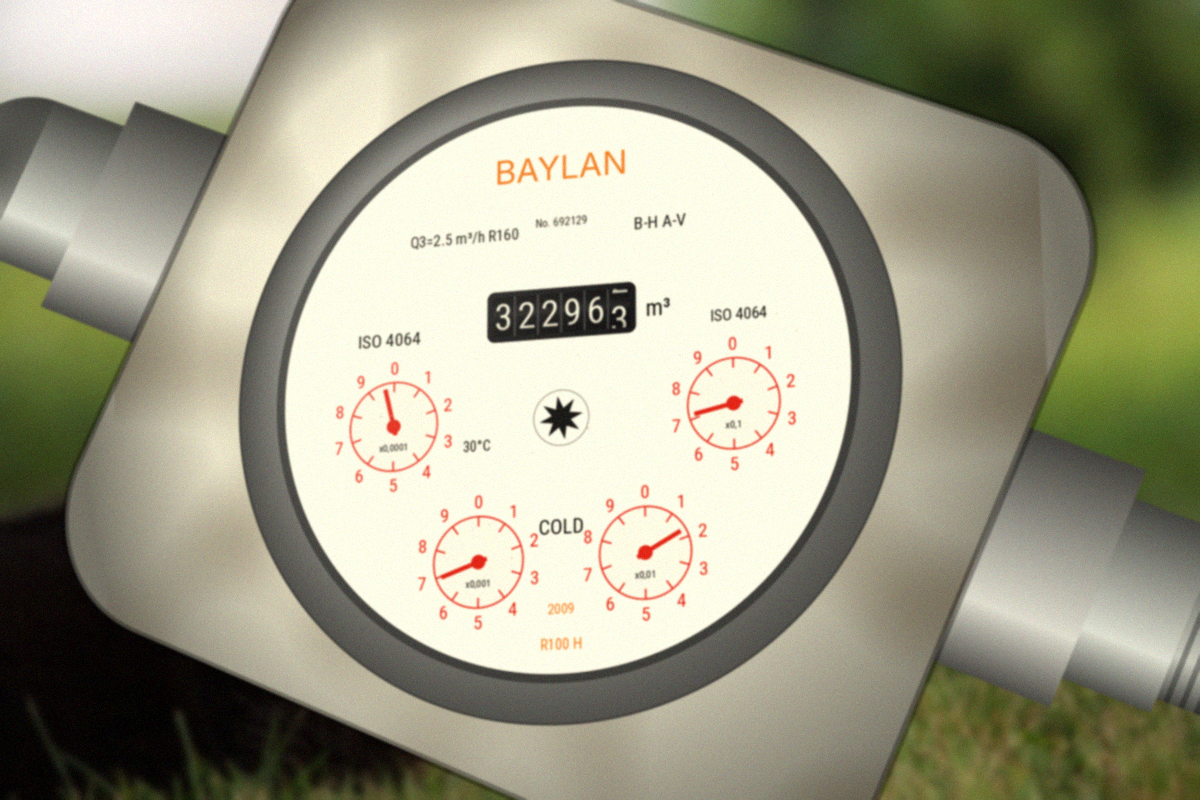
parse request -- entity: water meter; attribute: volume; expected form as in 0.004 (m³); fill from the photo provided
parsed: 322962.7169 (m³)
